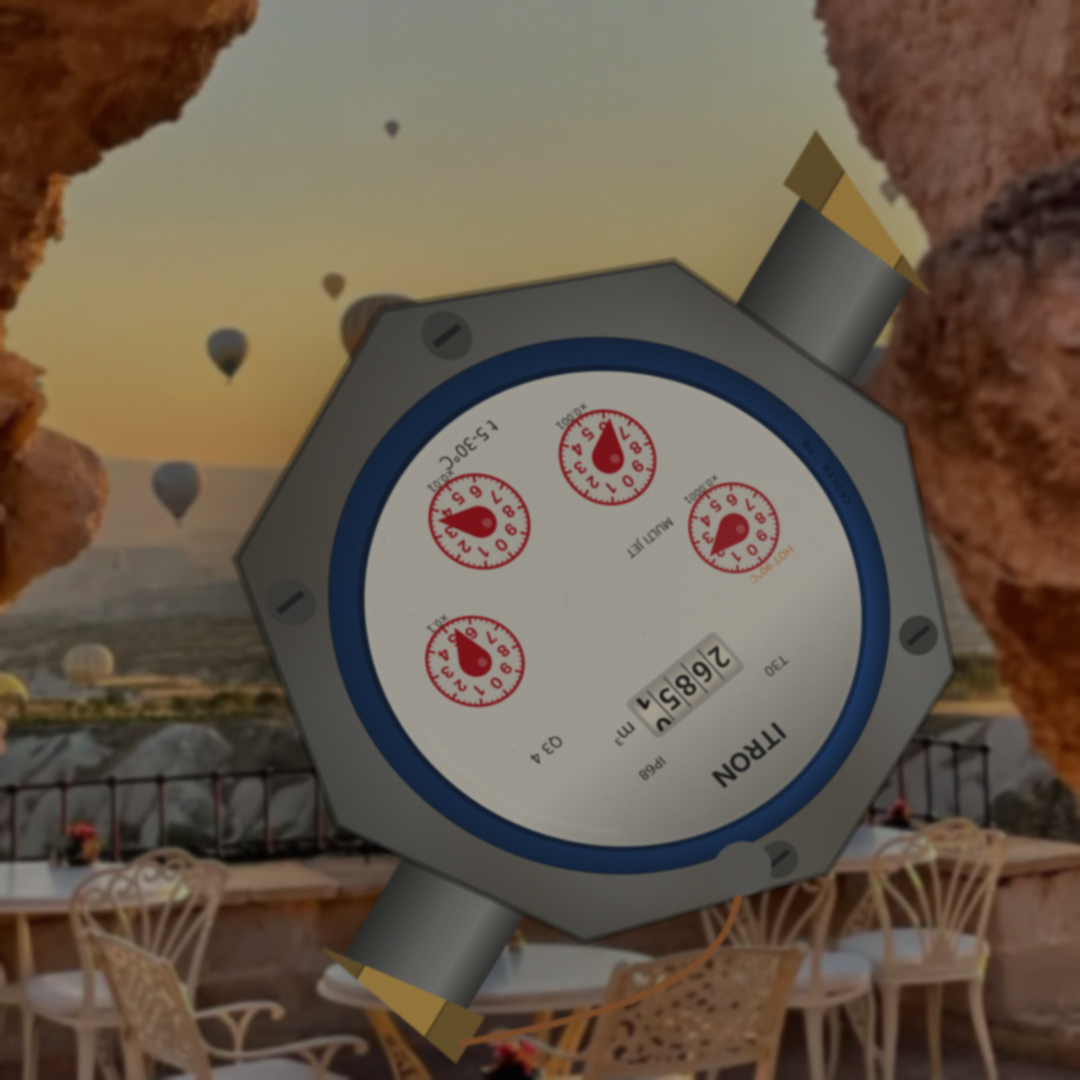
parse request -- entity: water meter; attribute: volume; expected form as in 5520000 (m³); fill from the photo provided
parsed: 26850.5362 (m³)
